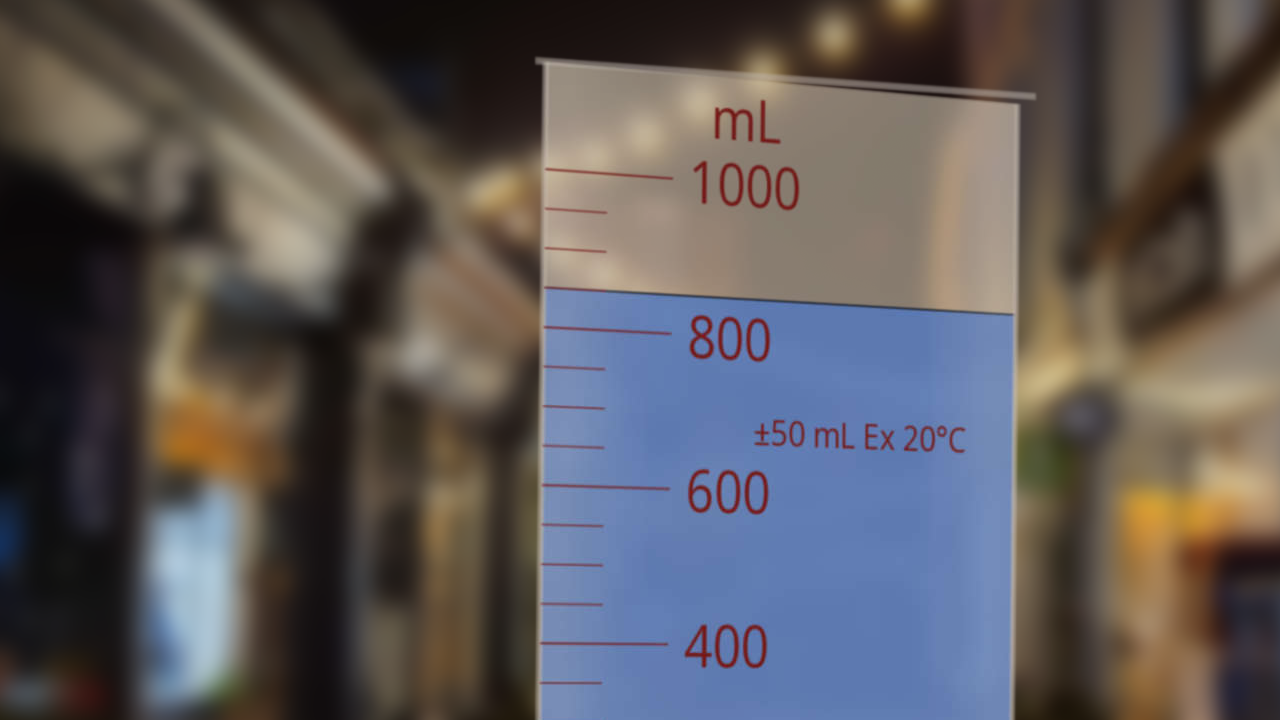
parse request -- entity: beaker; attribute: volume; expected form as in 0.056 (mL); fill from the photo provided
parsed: 850 (mL)
